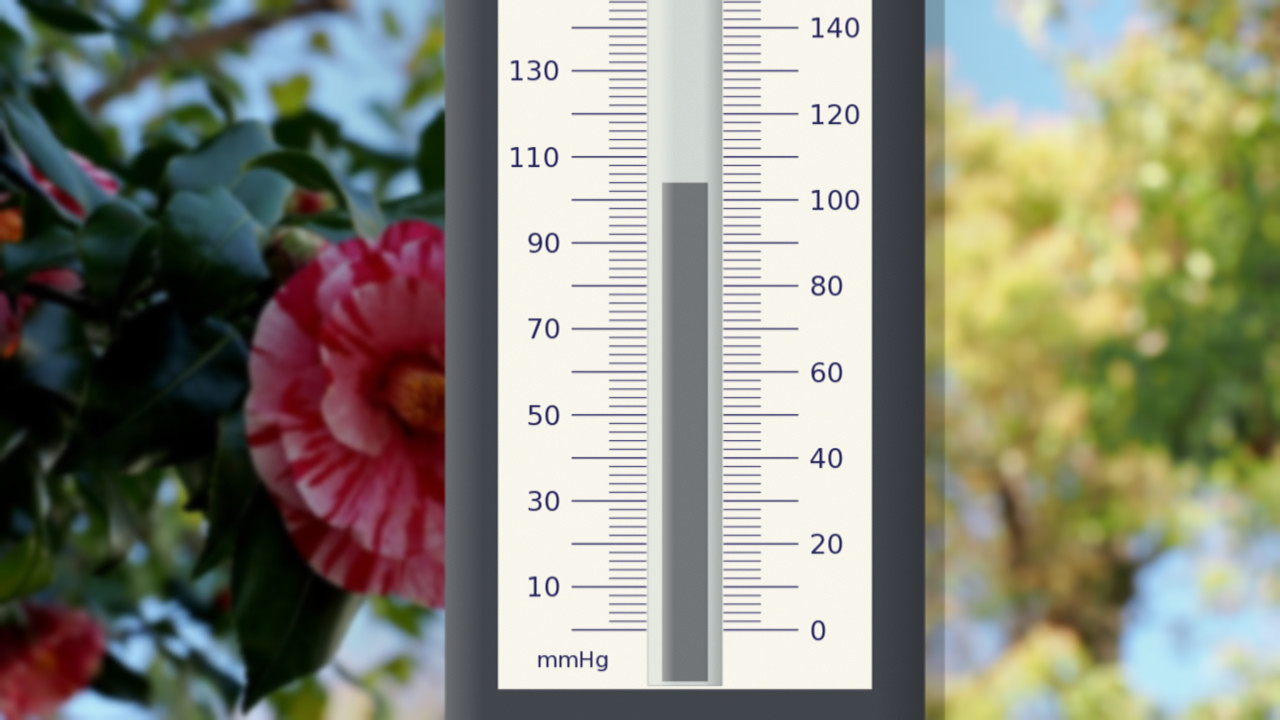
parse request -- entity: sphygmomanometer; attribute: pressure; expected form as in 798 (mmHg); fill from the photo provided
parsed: 104 (mmHg)
